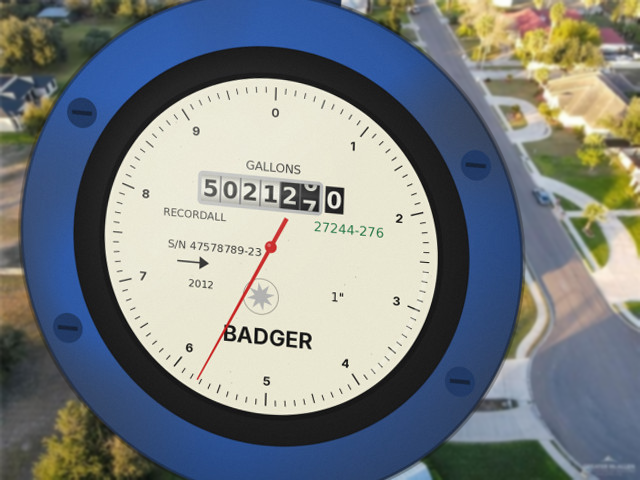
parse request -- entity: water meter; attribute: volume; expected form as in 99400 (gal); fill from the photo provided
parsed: 5021265.7 (gal)
